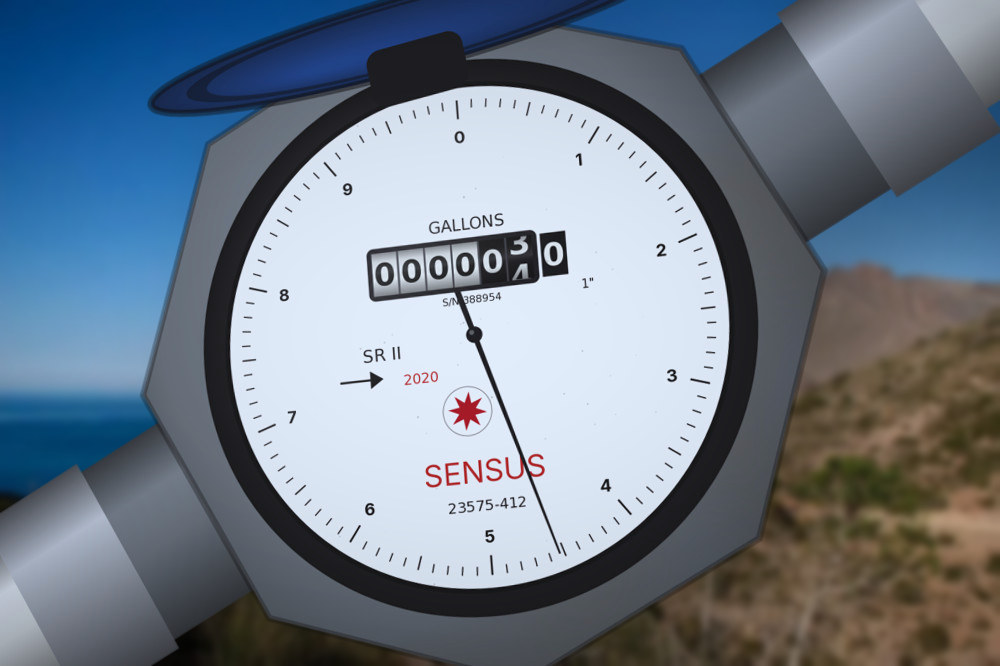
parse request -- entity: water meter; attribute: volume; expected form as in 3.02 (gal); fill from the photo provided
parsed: 34.5 (gal)
